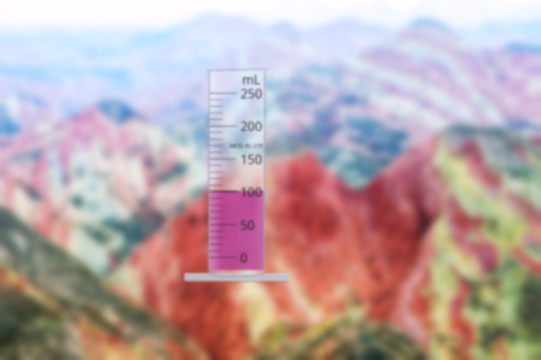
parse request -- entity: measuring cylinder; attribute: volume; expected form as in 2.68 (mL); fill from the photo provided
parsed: 100 (mL)
